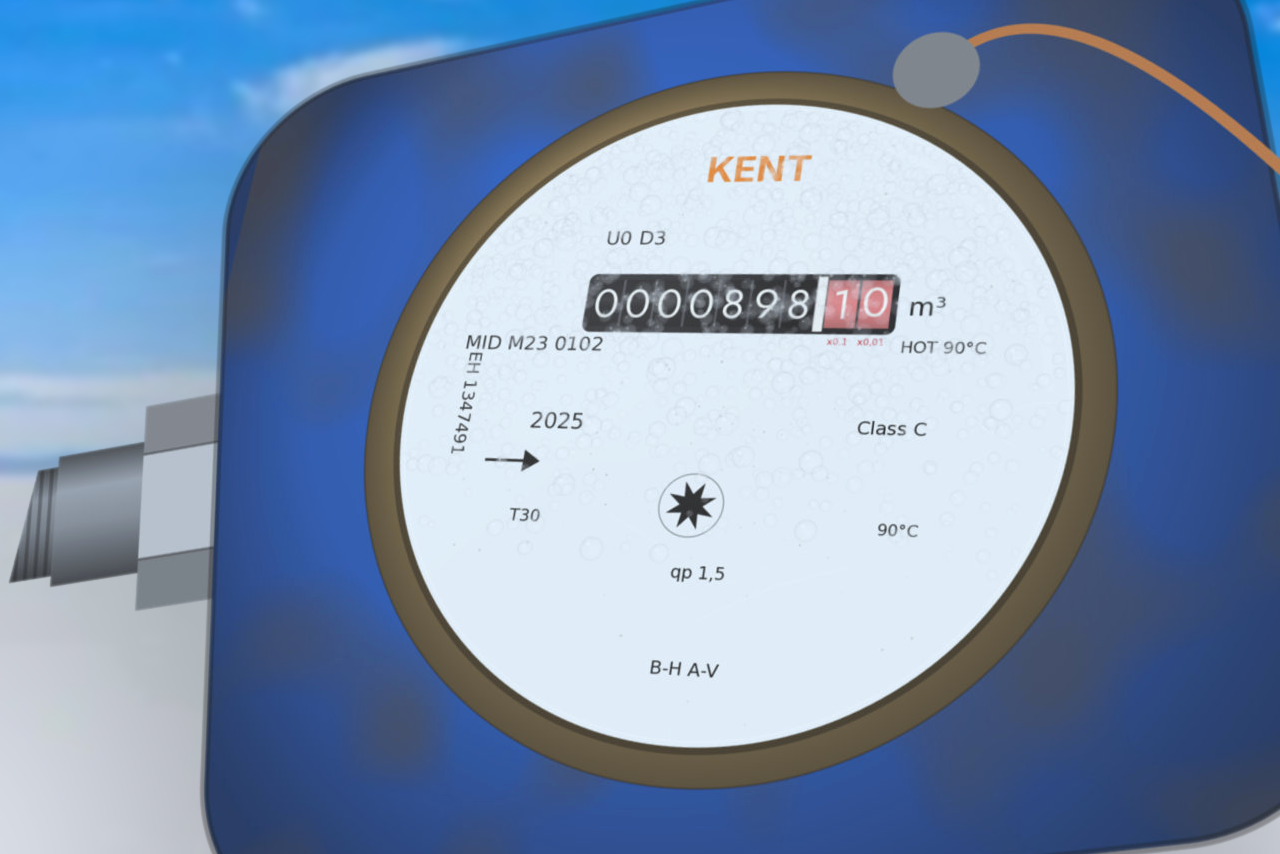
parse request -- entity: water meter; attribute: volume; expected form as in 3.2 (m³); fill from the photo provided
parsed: 898.10 (m³)
